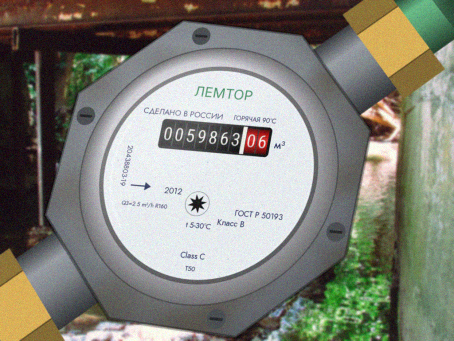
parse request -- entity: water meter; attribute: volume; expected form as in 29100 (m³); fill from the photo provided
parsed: 59863.06 (m³)
